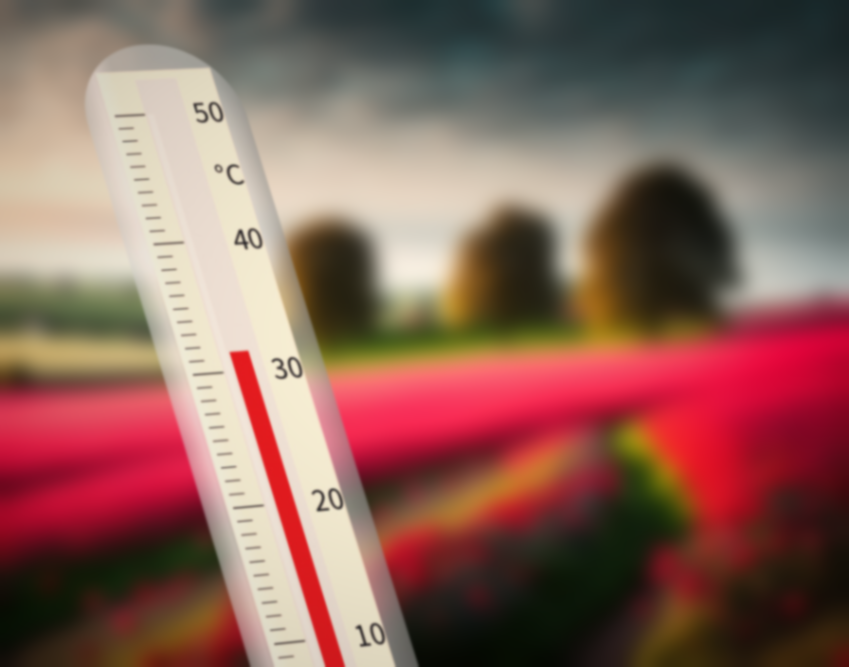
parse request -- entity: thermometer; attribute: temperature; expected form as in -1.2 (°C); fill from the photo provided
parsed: 31.5 (°C)
